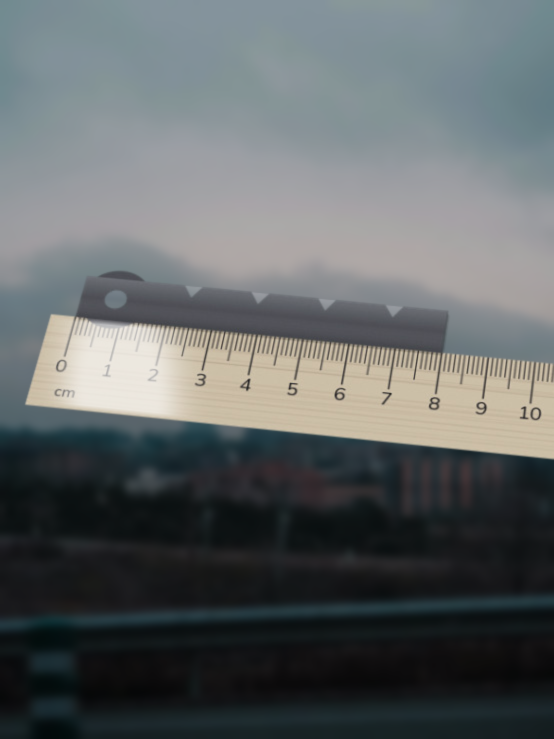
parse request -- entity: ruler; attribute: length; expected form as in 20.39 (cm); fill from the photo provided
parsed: 8 (cm)
